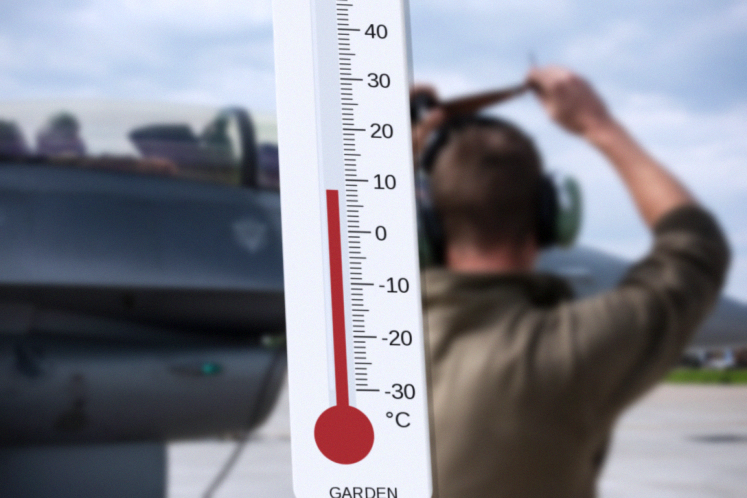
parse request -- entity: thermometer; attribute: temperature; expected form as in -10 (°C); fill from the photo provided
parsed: 8 (°C)
